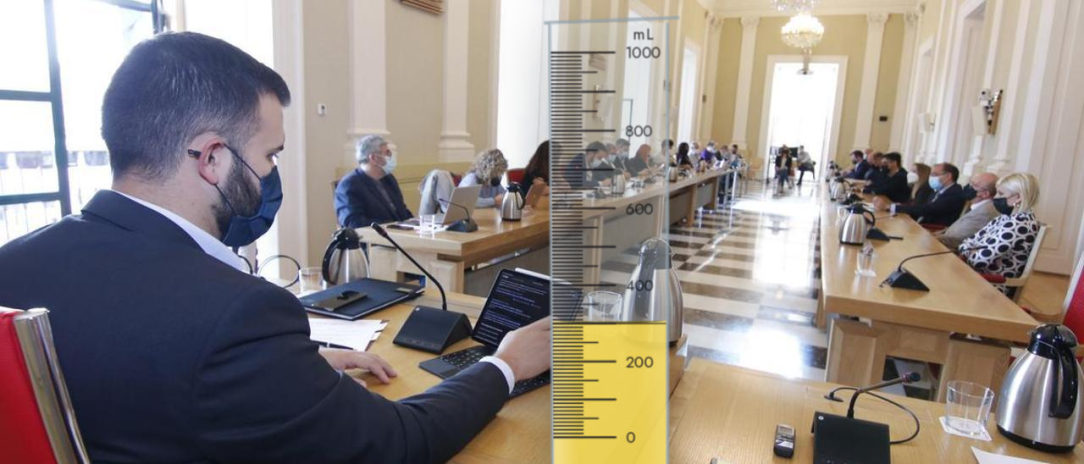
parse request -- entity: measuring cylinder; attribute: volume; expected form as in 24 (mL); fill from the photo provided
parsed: 300 (mL)
